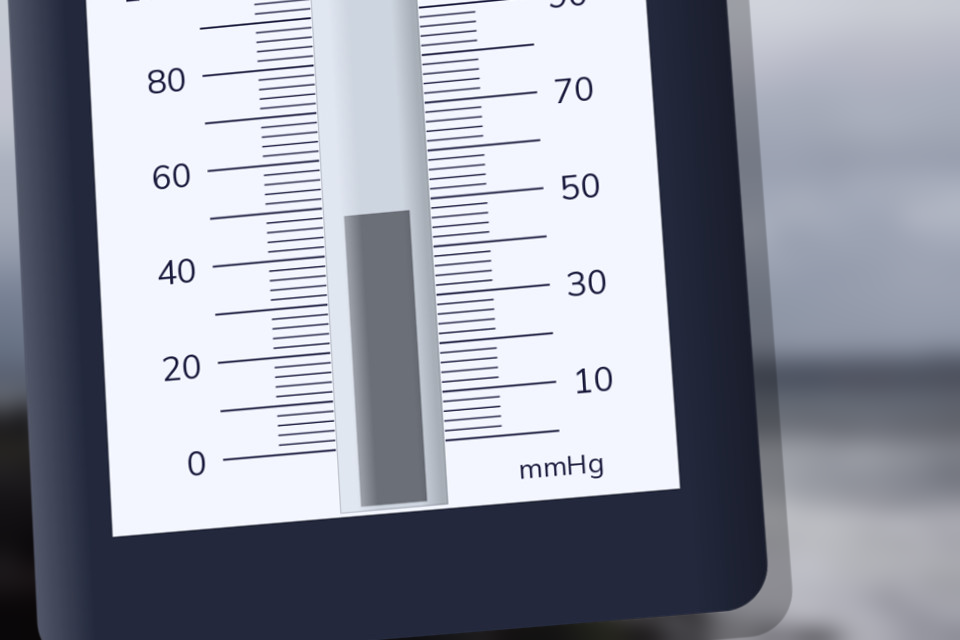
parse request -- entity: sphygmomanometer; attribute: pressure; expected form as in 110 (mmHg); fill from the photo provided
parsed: 48 (mmHg)
